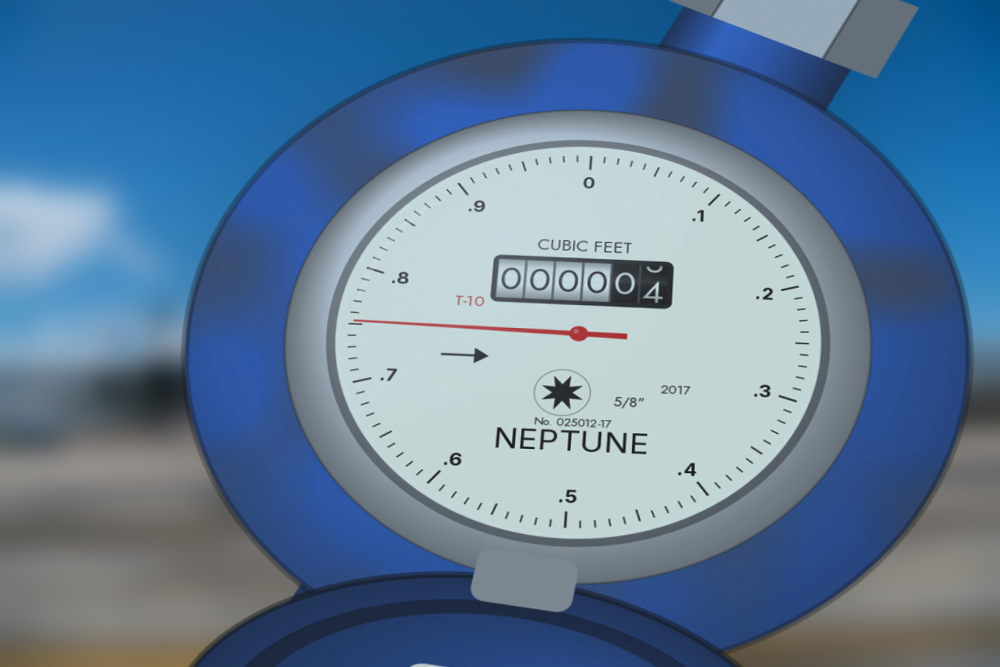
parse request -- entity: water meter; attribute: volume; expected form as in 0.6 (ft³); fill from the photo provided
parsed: 3.75 (ft³)
